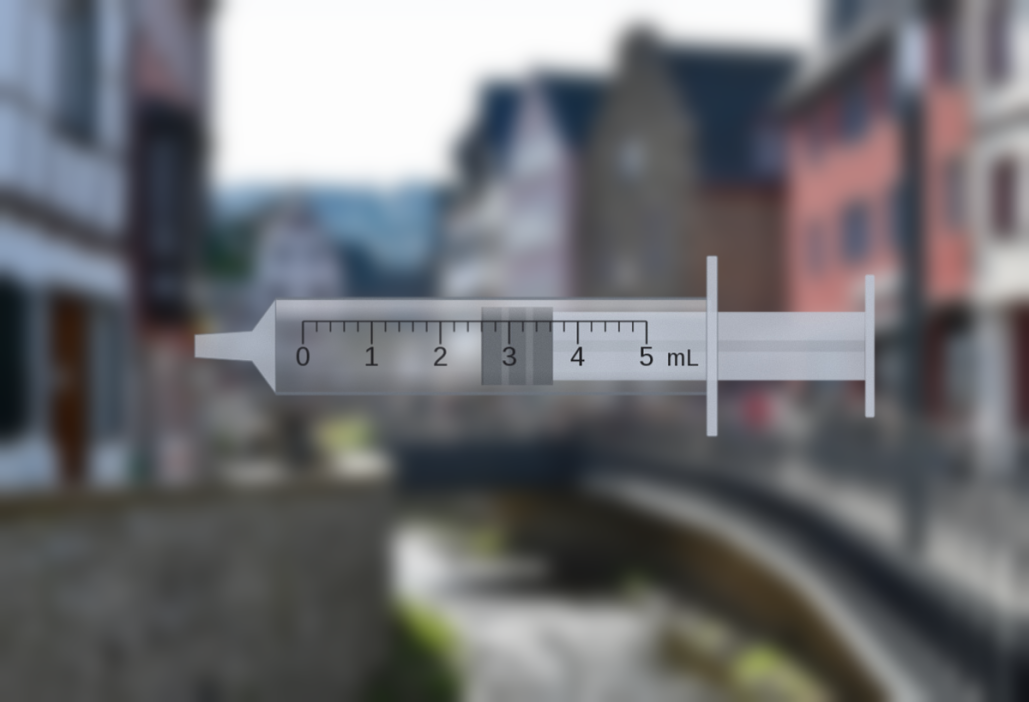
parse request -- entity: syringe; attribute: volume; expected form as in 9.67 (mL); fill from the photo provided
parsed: 2.6 (mL)
